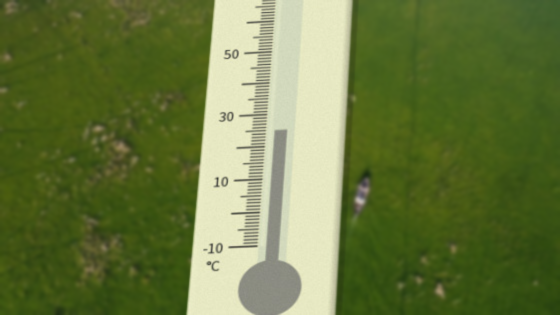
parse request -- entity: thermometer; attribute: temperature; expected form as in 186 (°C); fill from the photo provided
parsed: 25 (°C)
